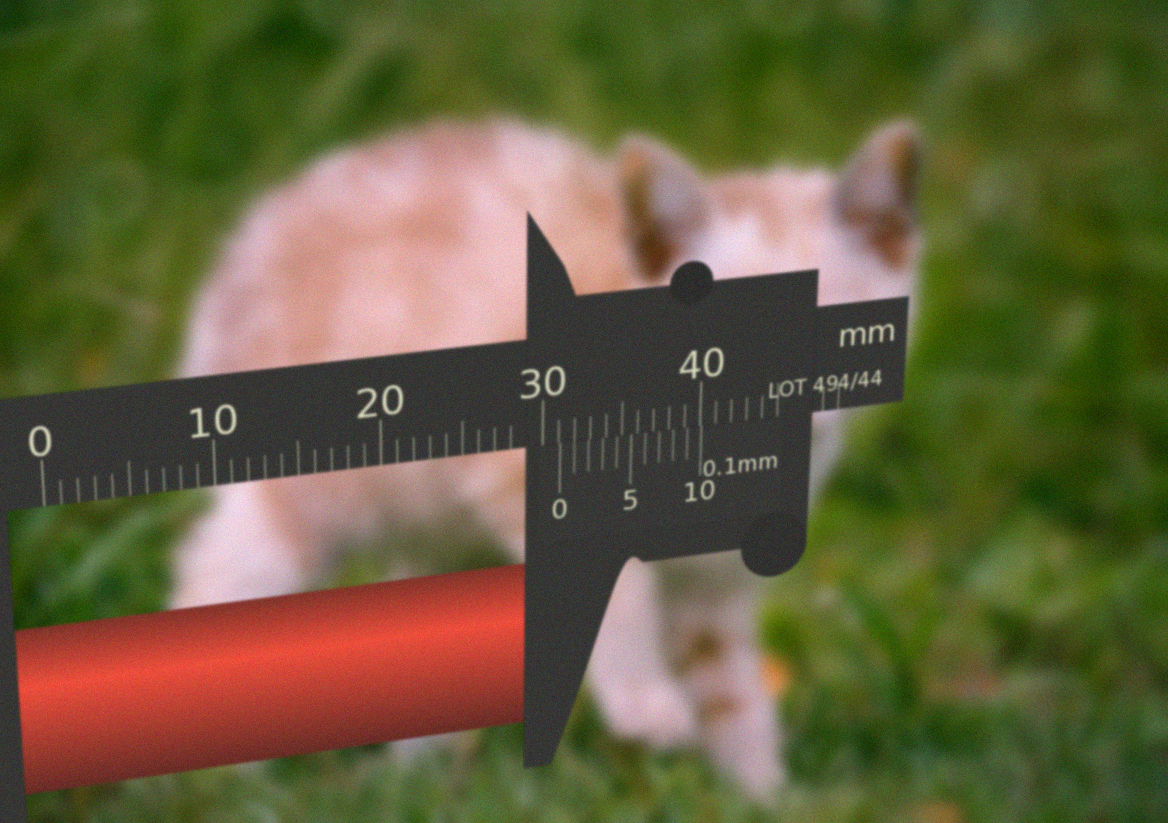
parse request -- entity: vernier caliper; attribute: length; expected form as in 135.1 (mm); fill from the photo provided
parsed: 31.1 (mm)
